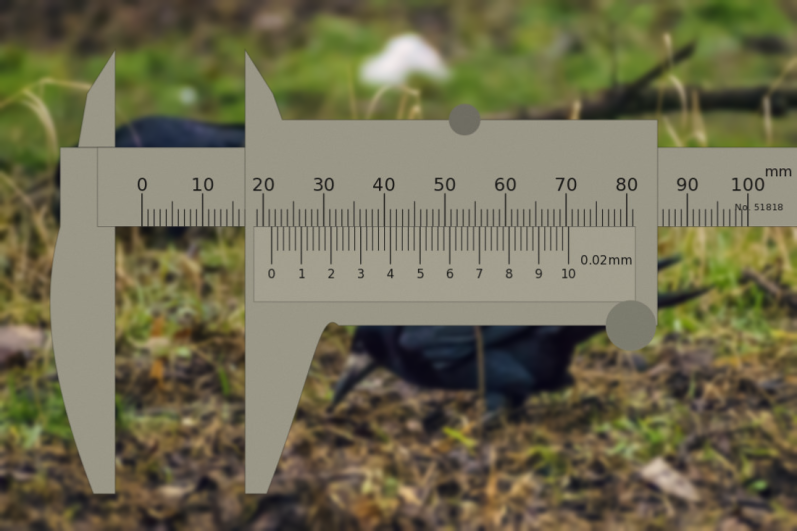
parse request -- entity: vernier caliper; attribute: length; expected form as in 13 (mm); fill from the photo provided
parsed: 21.4 (mm)
